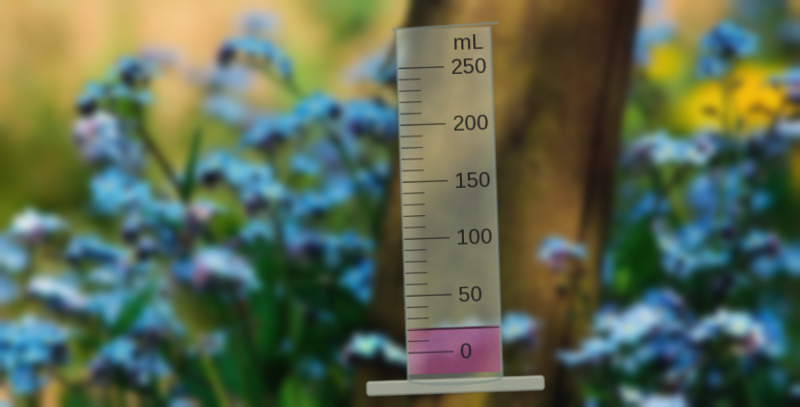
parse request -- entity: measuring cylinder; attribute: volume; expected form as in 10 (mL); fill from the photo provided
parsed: 20 (mL)
